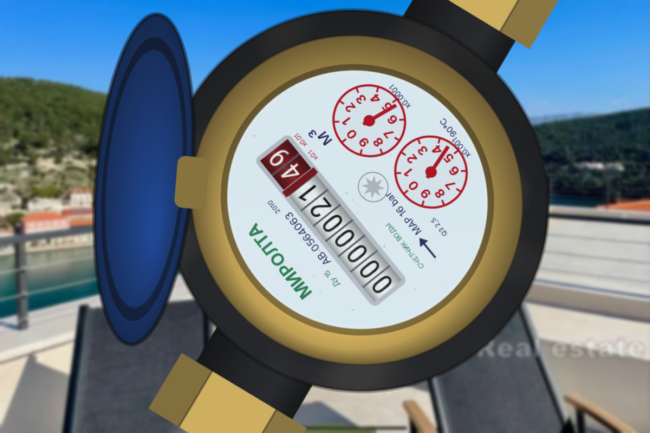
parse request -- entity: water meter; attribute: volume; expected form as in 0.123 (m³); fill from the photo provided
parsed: 21.4945 (m³)
